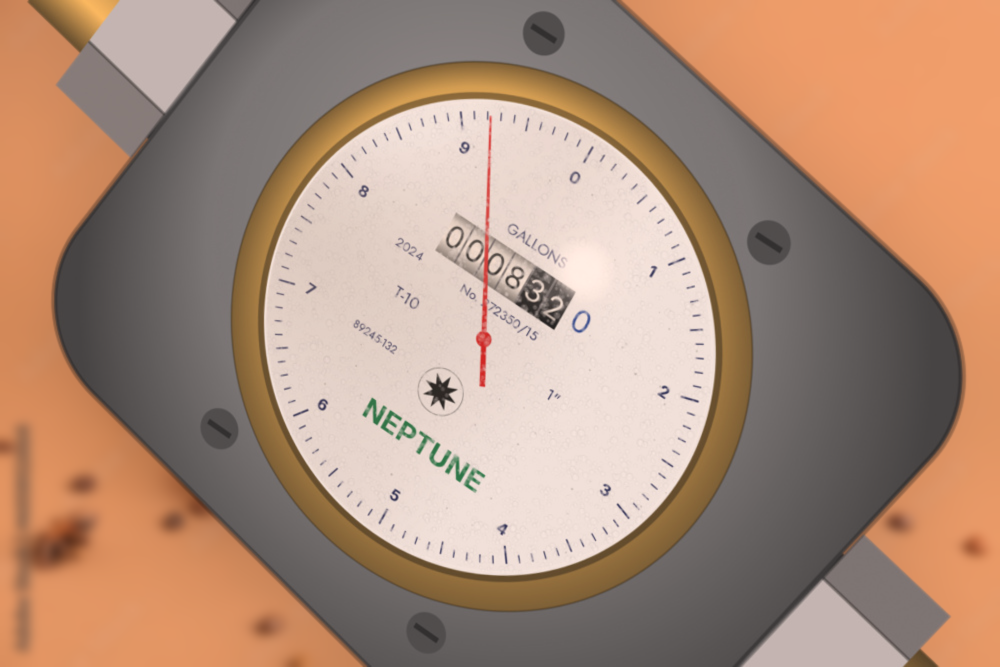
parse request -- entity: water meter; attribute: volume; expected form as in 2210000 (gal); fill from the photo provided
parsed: 8319.2 (gal)
